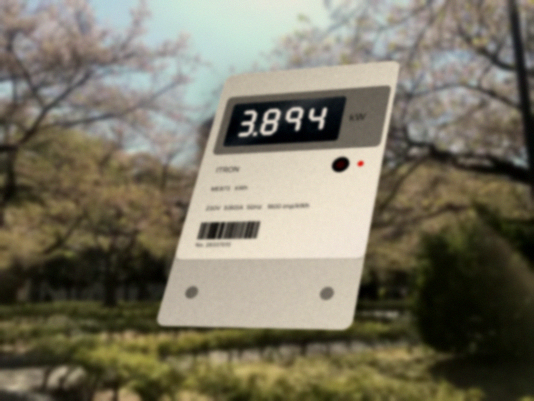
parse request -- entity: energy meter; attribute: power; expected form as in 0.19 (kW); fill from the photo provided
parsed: 3.894 (kW)
